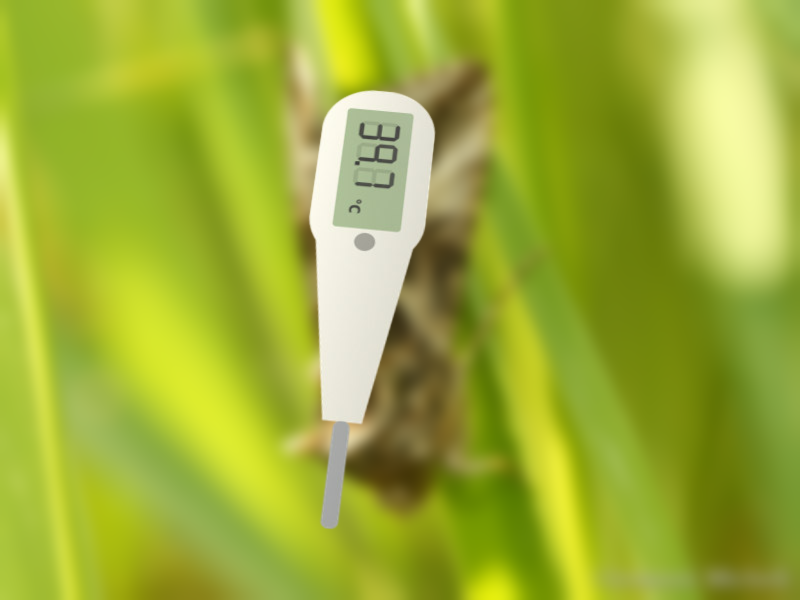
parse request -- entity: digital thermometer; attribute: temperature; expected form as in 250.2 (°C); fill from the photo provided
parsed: 39.7 (°C)
